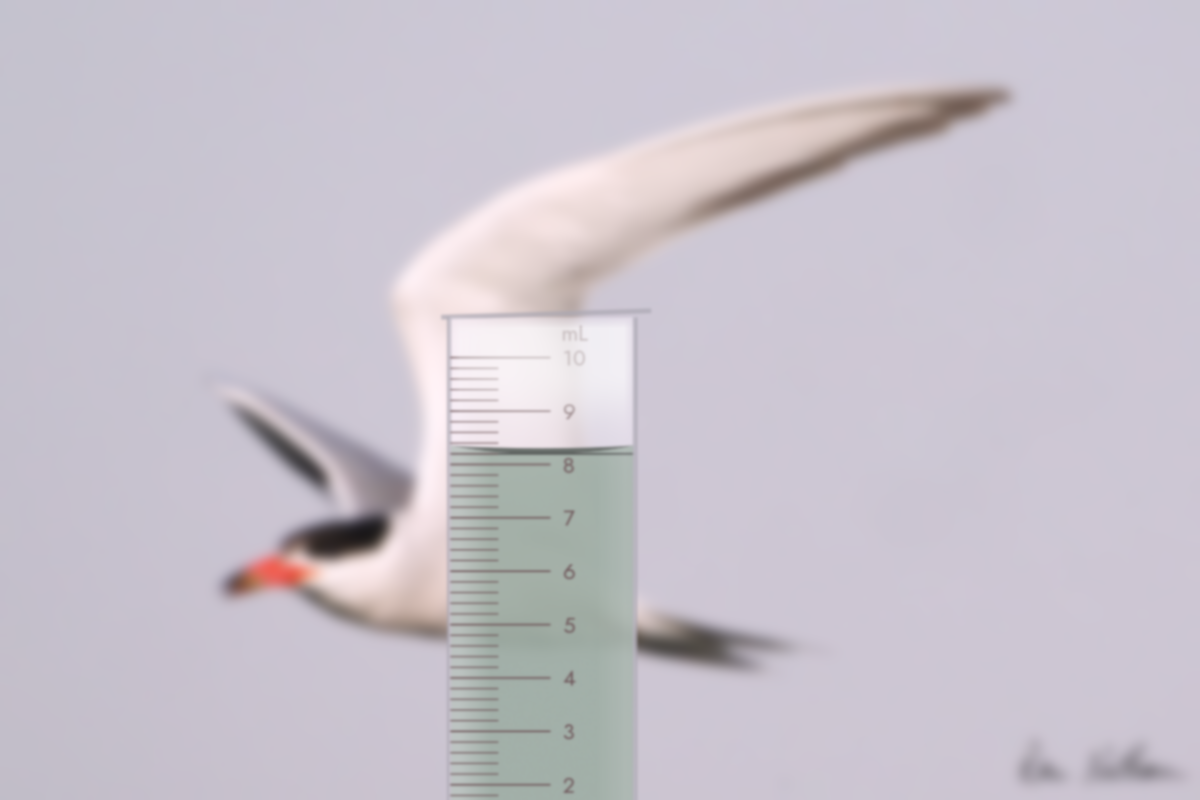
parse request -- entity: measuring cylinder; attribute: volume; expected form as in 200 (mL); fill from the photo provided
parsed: 8.2 (mL)
